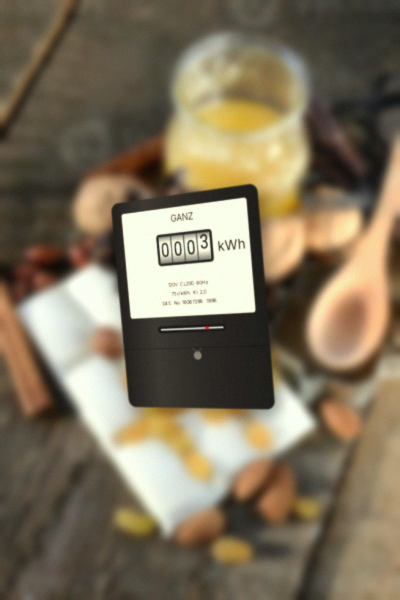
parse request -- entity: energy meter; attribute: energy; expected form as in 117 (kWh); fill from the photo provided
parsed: 3 (kWh)
